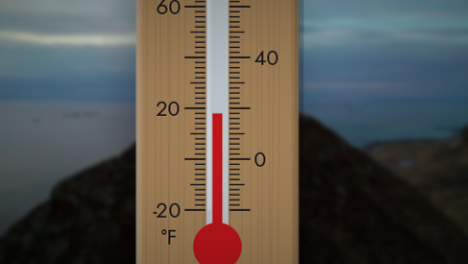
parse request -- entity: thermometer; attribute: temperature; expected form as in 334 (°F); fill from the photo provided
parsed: 18 (°F)
